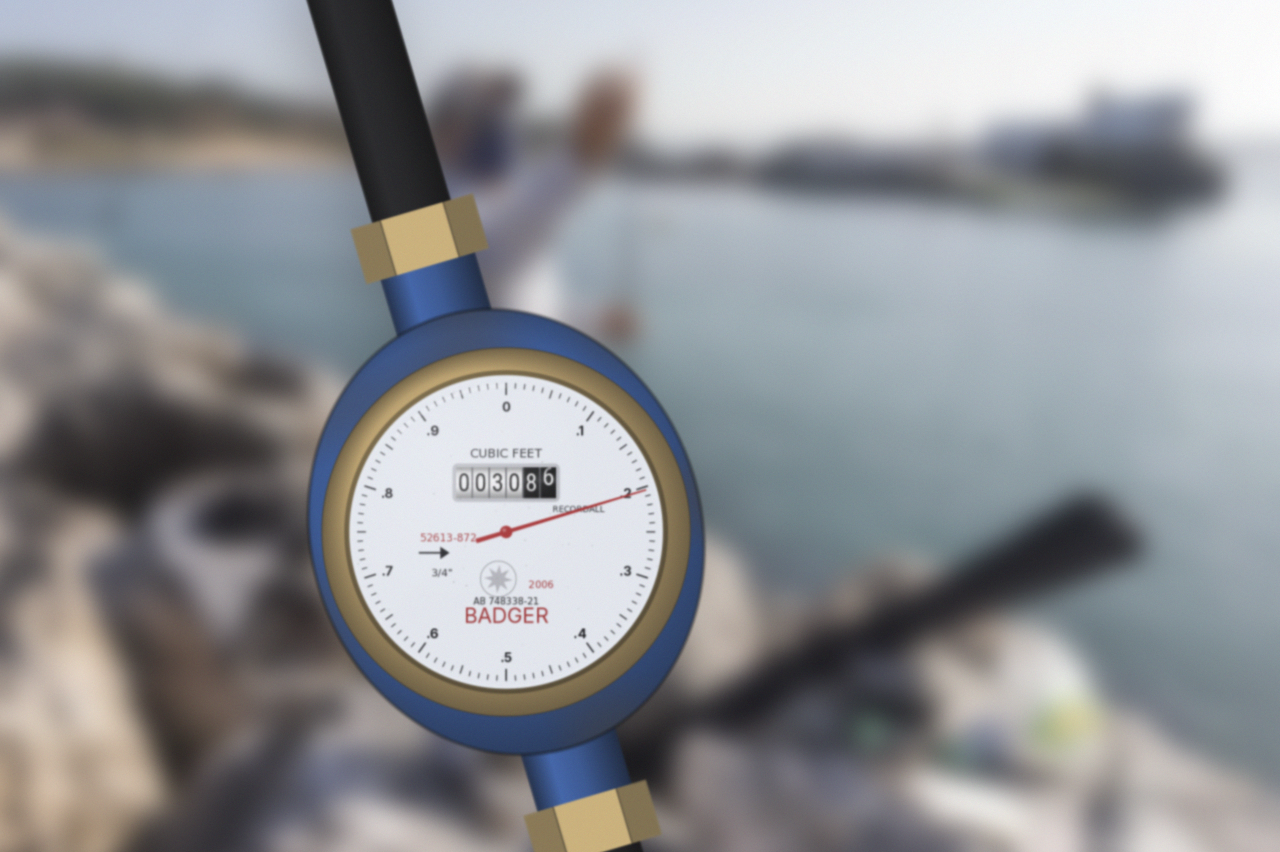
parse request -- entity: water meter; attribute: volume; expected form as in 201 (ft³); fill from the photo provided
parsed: 3086.20 (ft³)
